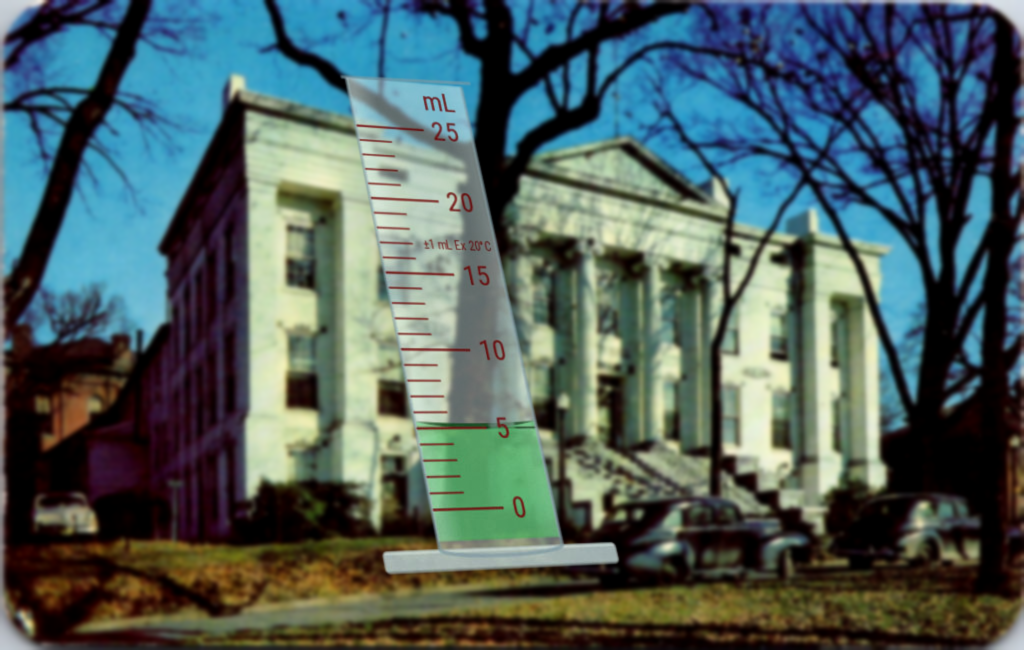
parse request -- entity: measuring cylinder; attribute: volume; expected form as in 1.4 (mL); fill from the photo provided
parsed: 5 (mL)
